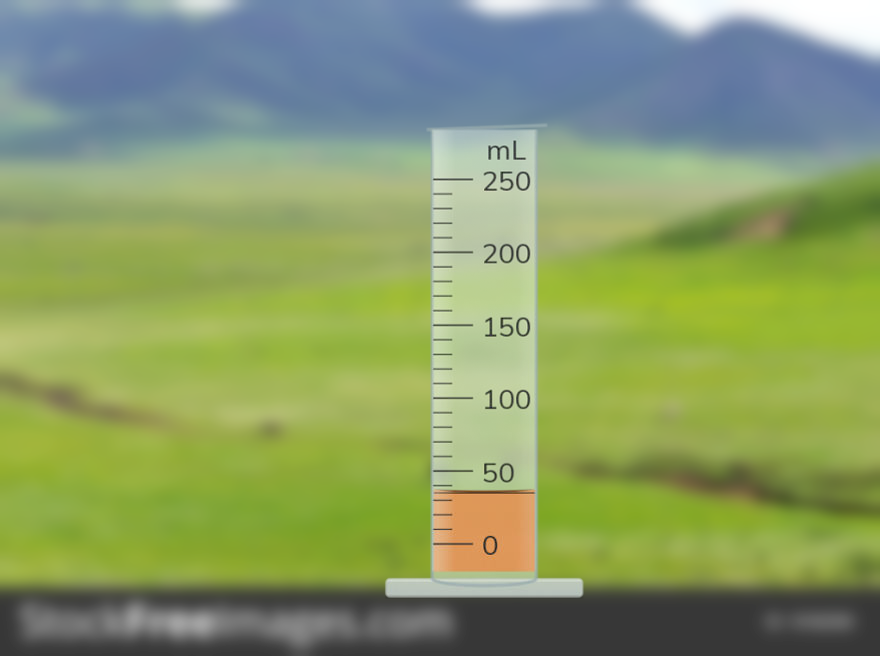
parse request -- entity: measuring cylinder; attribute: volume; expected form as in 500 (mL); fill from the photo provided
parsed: 35 (mL)
